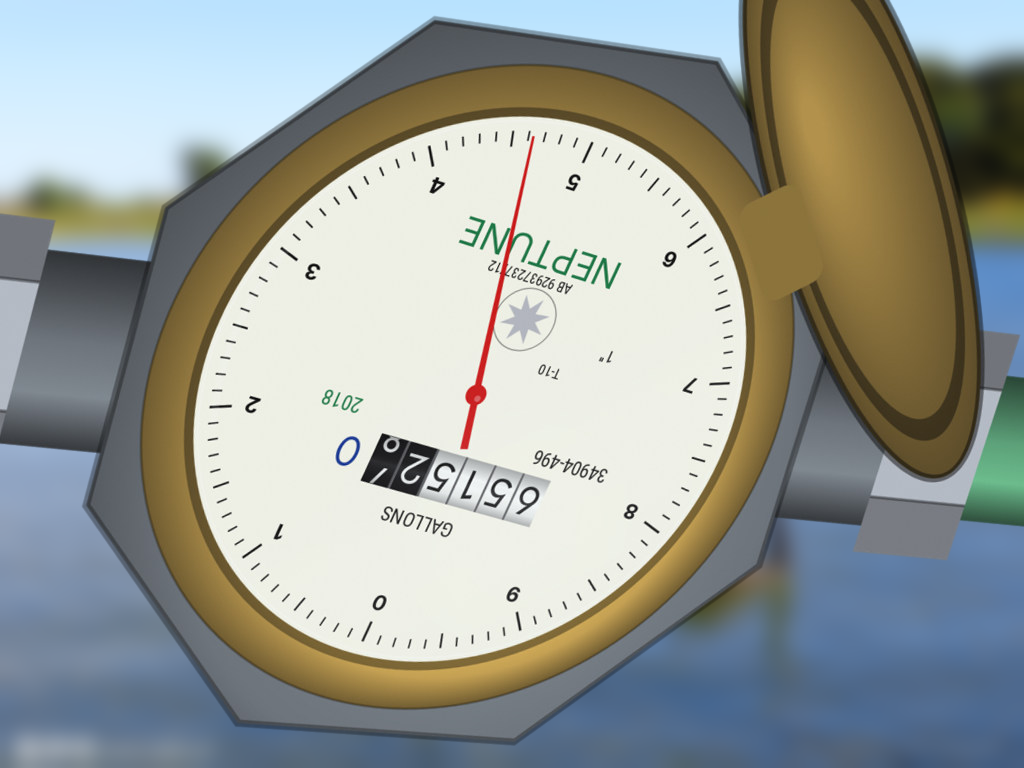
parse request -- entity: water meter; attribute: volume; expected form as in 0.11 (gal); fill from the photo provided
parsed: 6515274.6 (gal)
